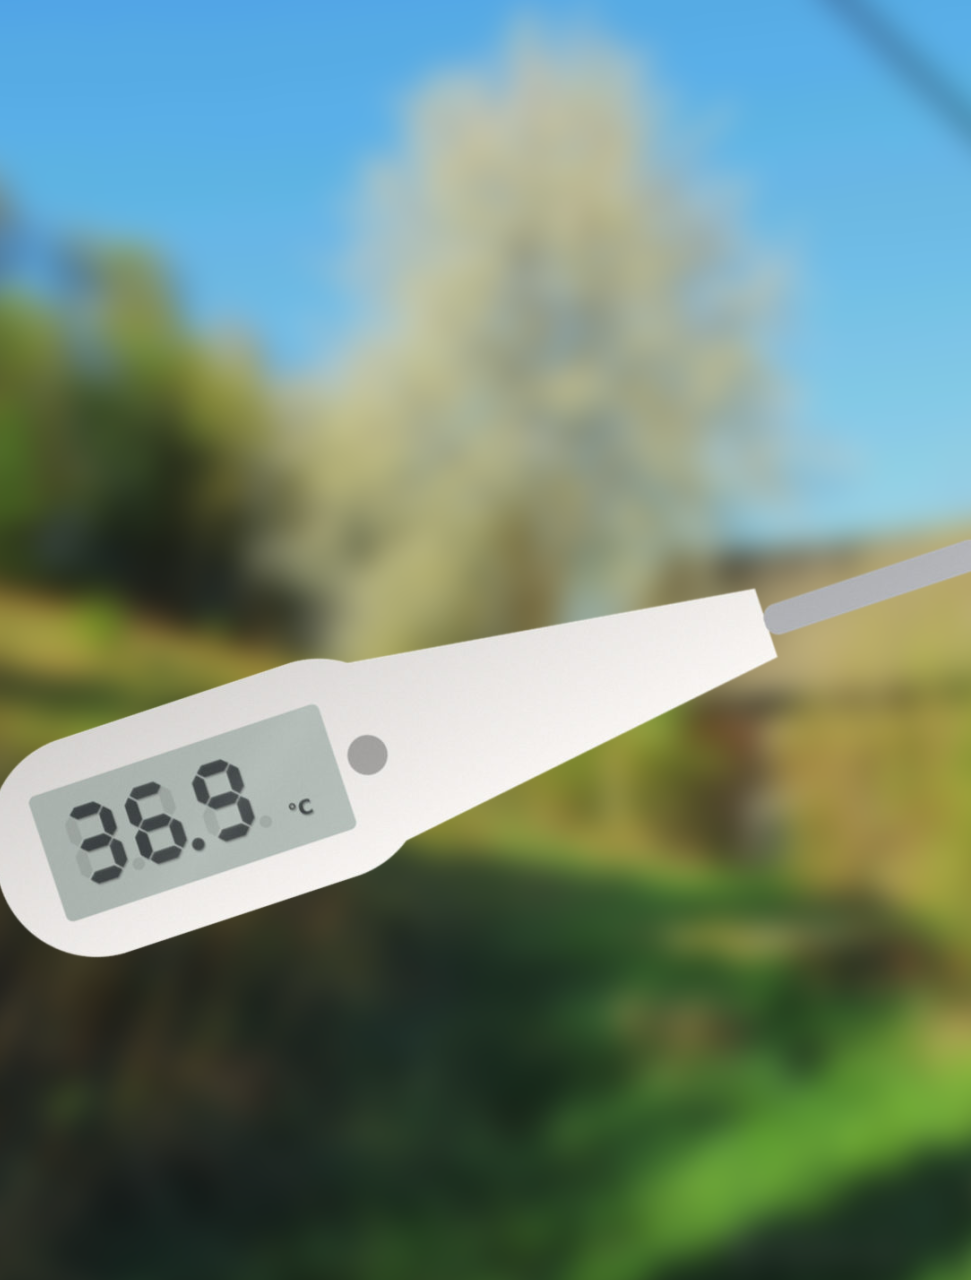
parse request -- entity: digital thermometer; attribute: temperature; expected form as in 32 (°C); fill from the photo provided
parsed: 36.9 (°C)
